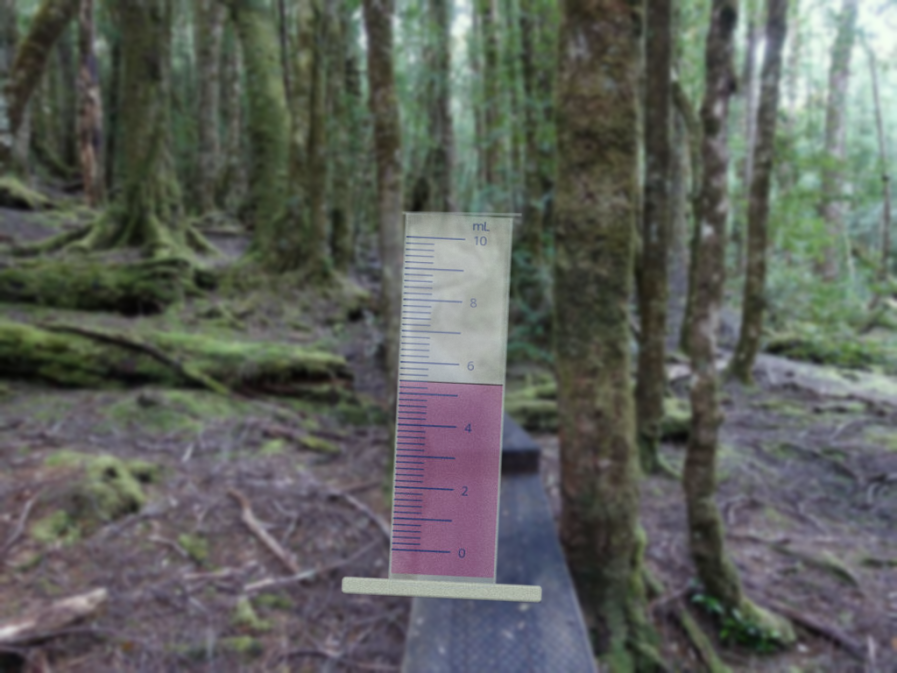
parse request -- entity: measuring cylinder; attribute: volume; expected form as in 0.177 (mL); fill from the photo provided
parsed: 5.4 (mL)
